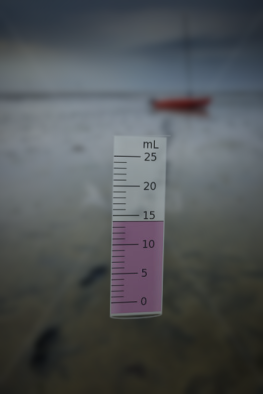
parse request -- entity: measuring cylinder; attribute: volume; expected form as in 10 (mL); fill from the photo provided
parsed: 14 (mL)
